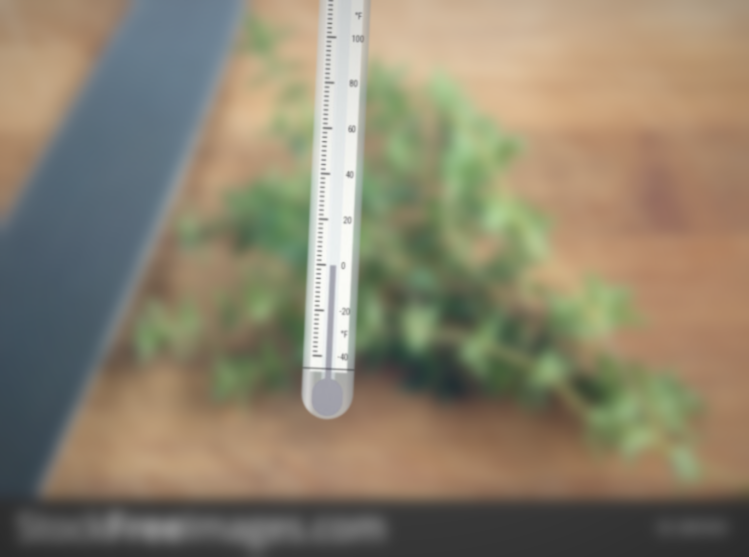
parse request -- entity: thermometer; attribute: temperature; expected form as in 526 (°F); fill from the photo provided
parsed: 0 (°F)
